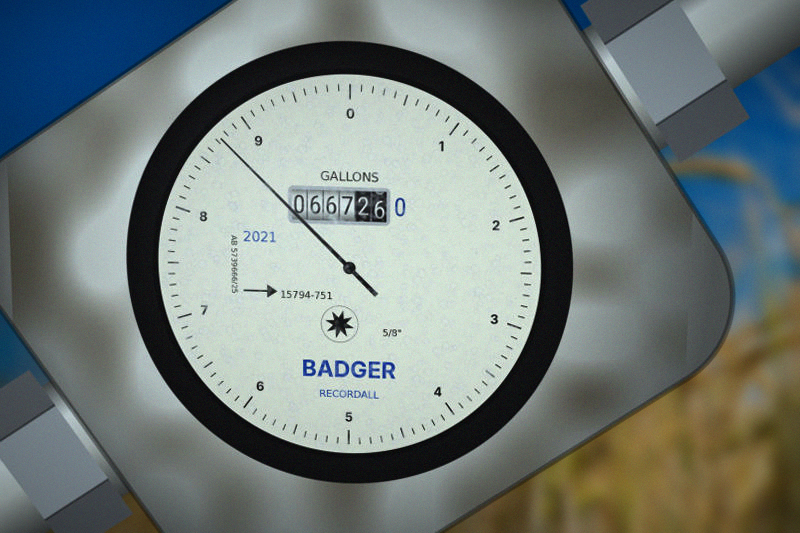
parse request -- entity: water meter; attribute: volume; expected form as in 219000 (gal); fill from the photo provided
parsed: 667258.7 (gal)
